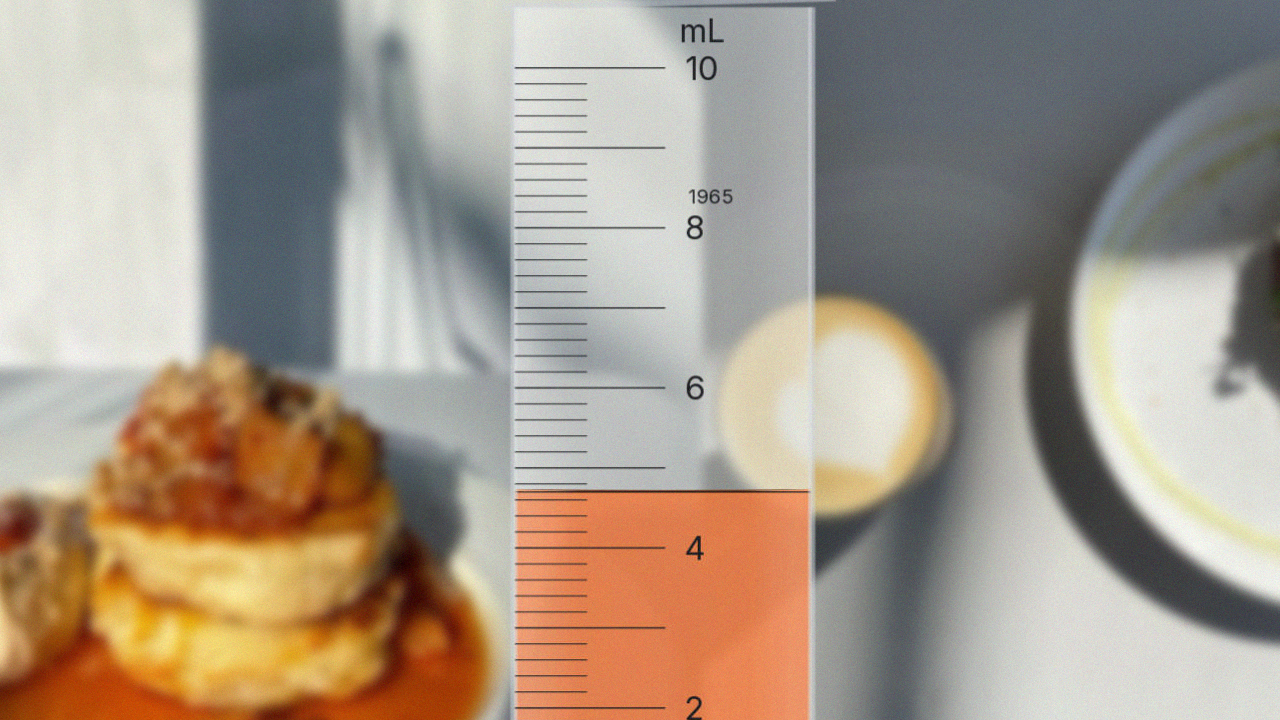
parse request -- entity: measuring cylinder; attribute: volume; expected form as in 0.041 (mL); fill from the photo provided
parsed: 4.7 (mL)
